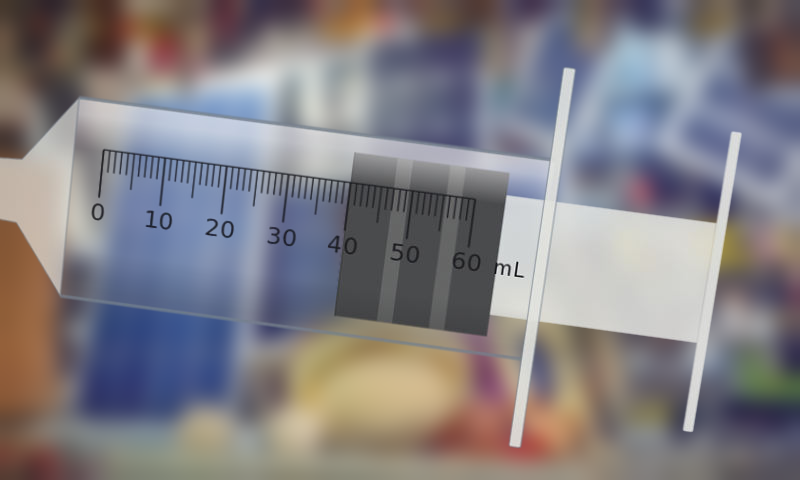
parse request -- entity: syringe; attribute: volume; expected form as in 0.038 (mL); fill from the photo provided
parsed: 40 (mL)
